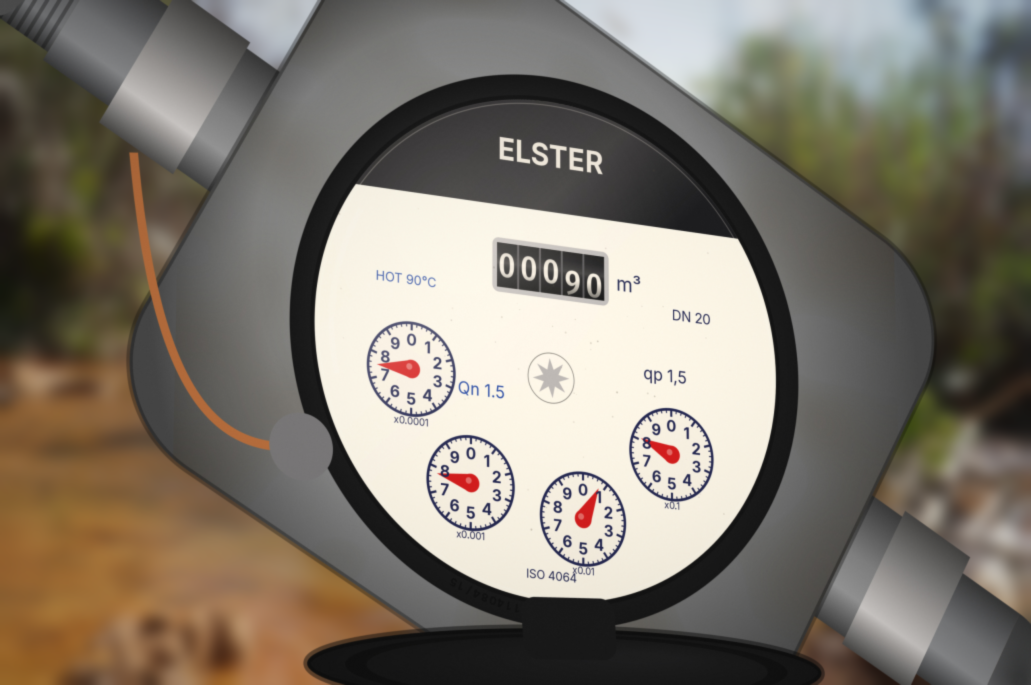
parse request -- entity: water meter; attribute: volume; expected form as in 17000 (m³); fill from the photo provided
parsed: 89.8077 (m³)
